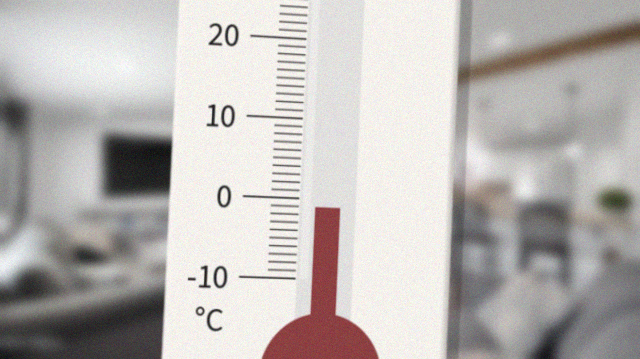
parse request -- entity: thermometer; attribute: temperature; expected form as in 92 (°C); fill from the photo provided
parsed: -1 (°C)
